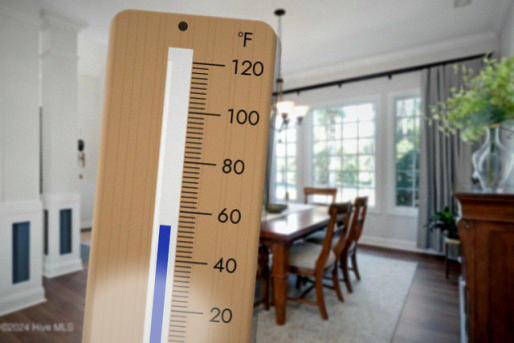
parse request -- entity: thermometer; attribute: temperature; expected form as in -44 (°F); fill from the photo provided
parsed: 54 (°F)
